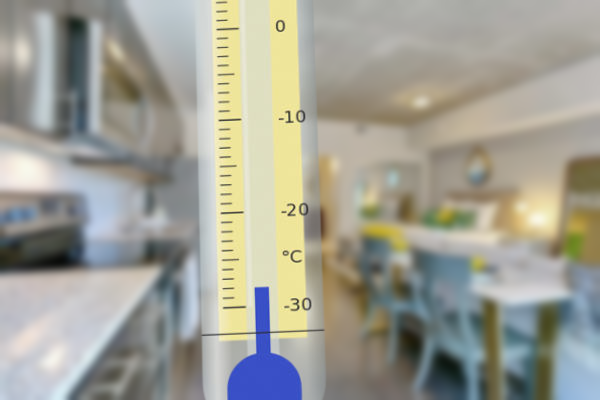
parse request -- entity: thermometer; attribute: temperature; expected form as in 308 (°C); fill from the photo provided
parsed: -28 (°C)
